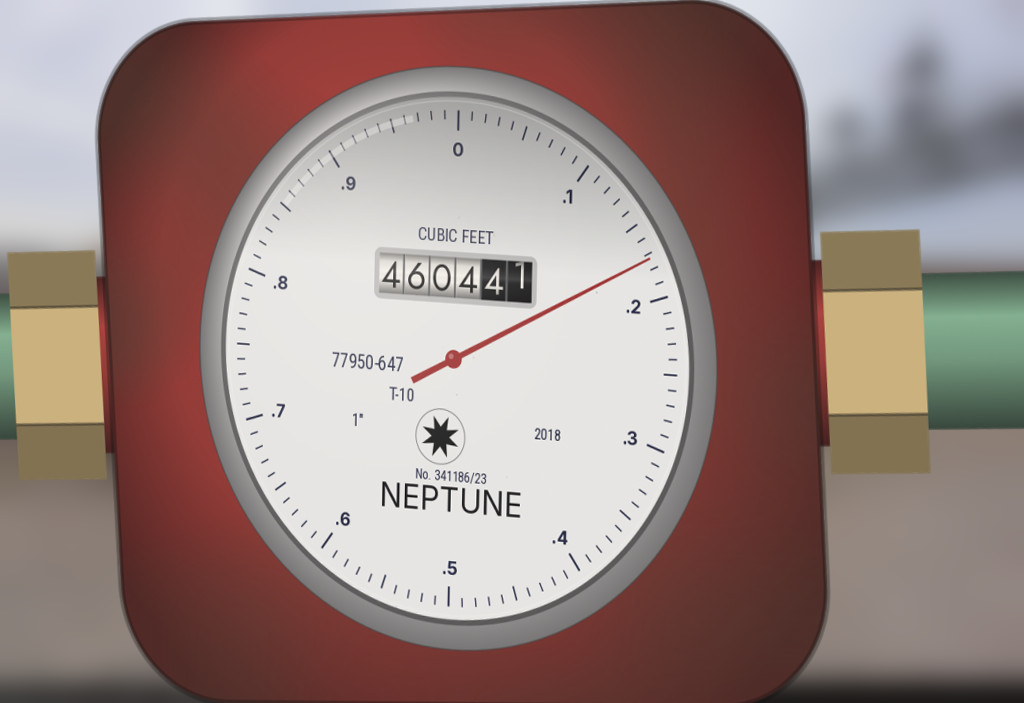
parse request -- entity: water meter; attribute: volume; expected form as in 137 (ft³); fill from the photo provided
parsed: 460441.17 (ft³)
